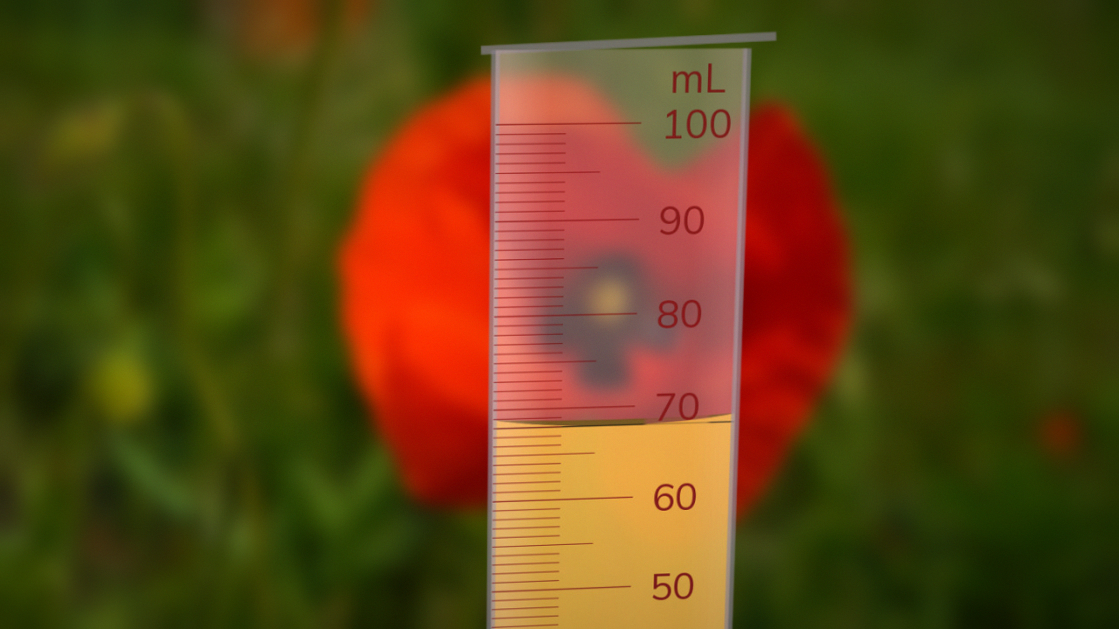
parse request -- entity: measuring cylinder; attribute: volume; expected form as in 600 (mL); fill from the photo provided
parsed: 68 (mL)
